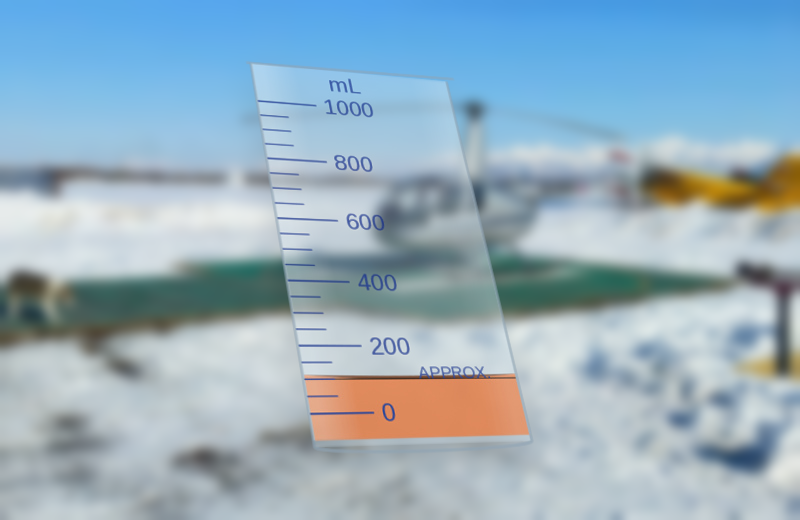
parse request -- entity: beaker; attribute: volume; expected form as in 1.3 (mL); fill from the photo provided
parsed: 100 (mL)
